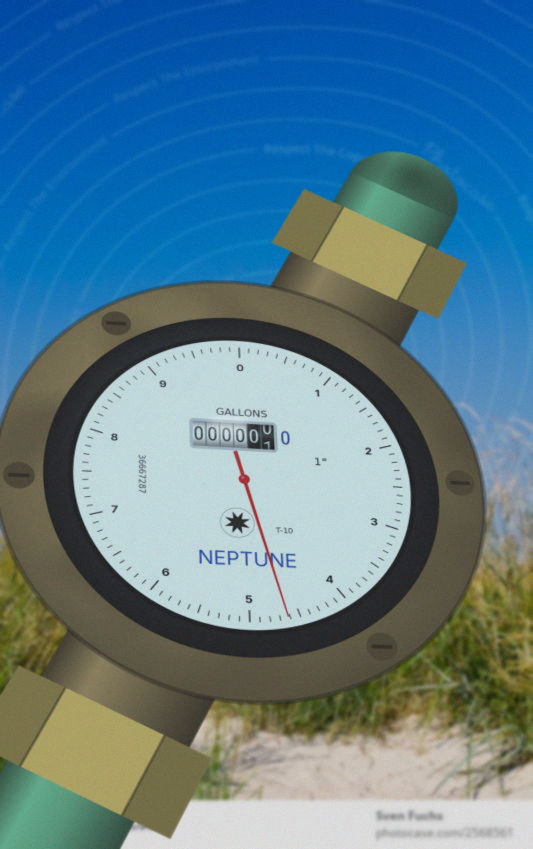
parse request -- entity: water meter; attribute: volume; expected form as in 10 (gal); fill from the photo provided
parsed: 4.6 (gal)
